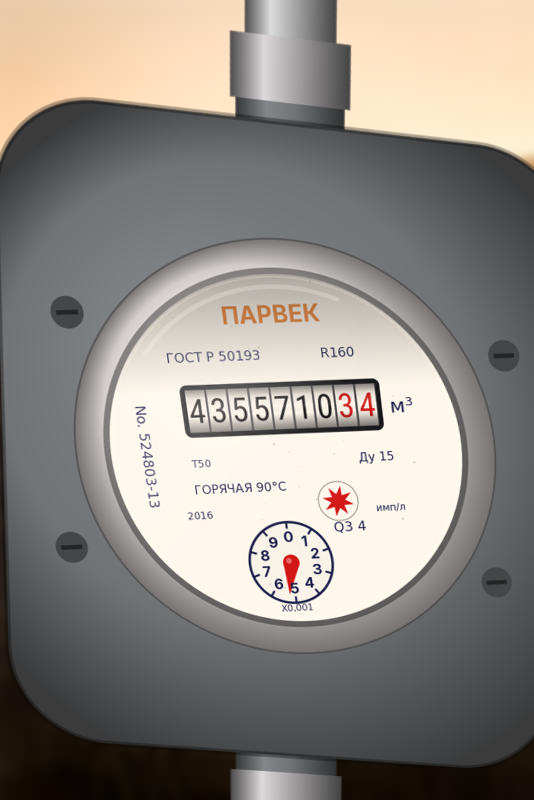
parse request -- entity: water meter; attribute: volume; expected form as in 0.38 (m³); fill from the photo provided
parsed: 4355710.345 (m³)
